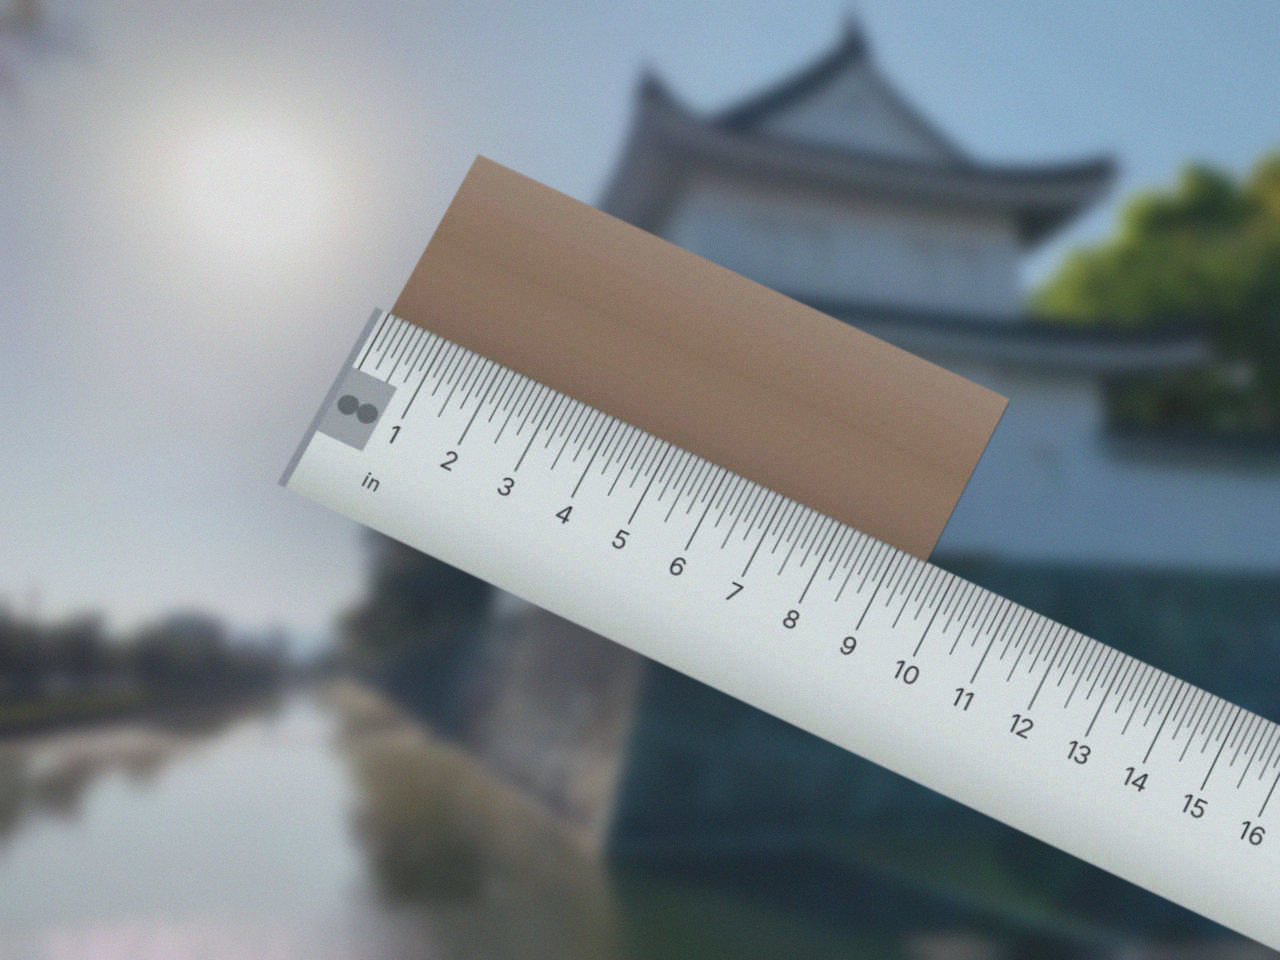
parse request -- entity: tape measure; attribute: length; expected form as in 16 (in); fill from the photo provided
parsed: 9.5 (in)
